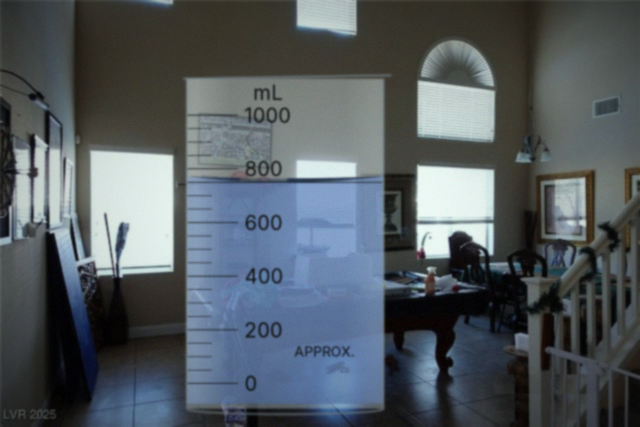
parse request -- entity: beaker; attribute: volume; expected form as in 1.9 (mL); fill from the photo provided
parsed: 750 (mL)
